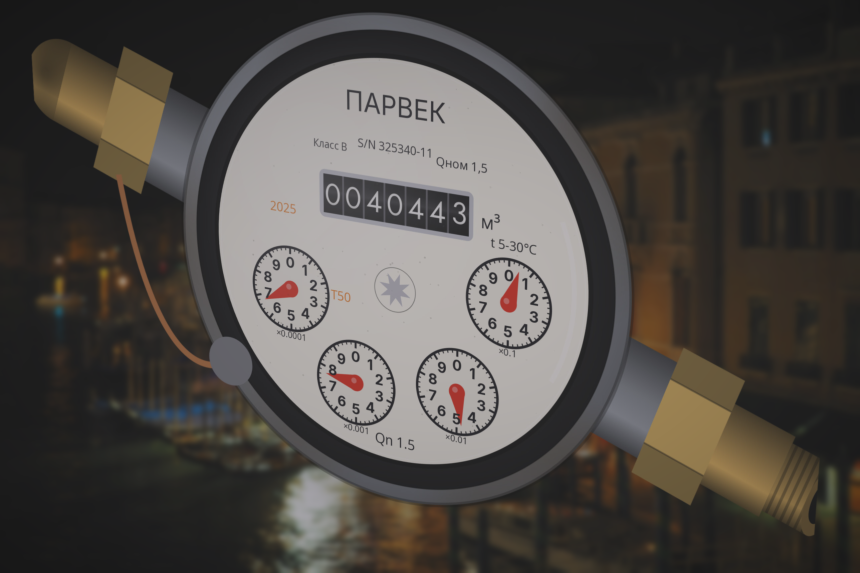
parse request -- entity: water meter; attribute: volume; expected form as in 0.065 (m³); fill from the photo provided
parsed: 40443.0476 (m³)
